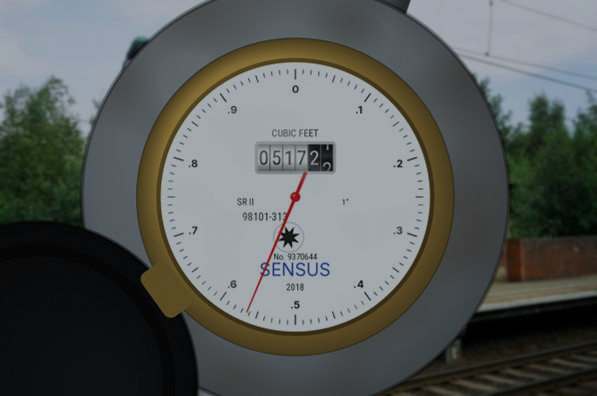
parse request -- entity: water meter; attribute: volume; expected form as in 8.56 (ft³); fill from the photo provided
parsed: 51721.56 (ft³)
